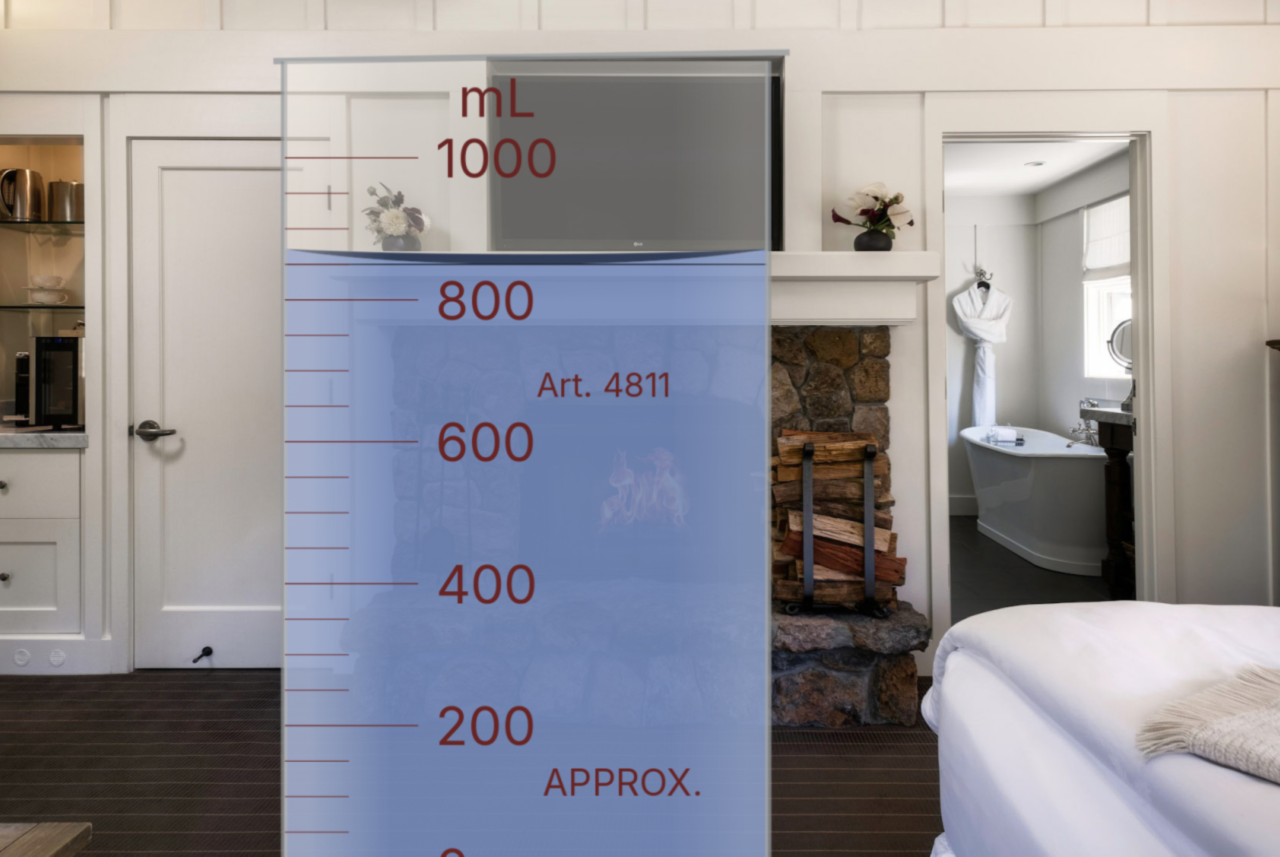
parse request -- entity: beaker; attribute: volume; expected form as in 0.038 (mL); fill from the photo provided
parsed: 850 (mL)
